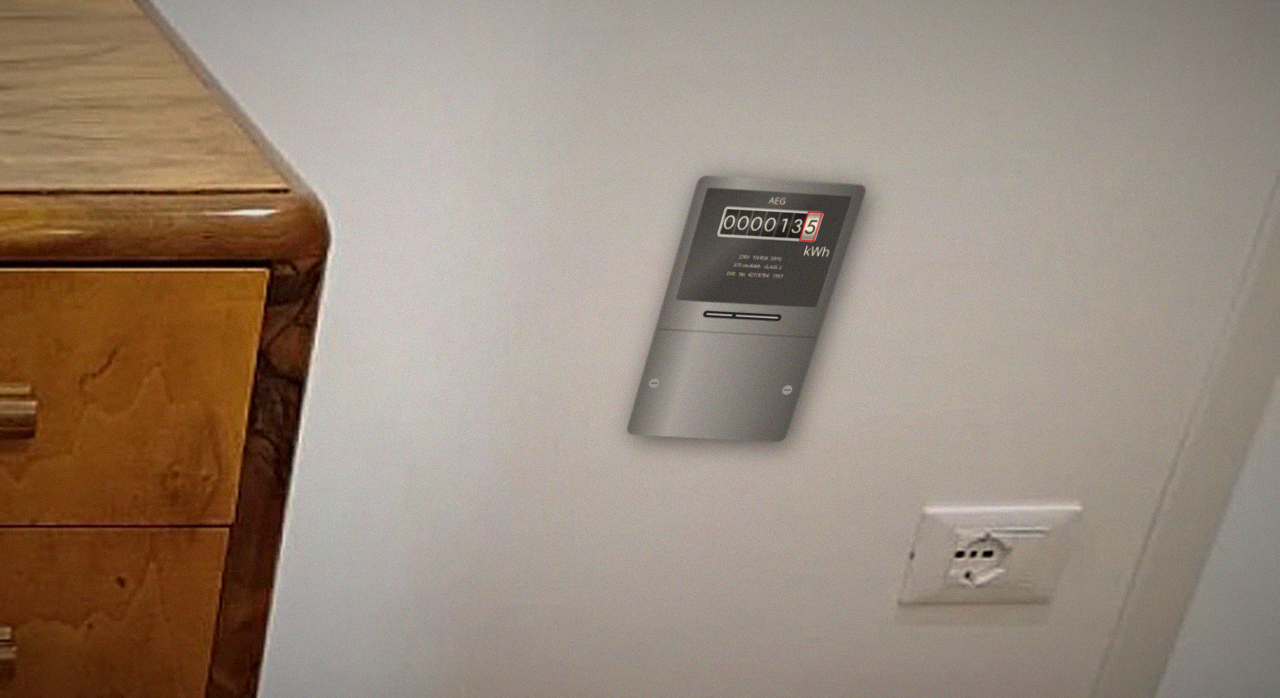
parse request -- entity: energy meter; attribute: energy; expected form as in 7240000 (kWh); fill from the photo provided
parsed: 13.5 (kWh)
